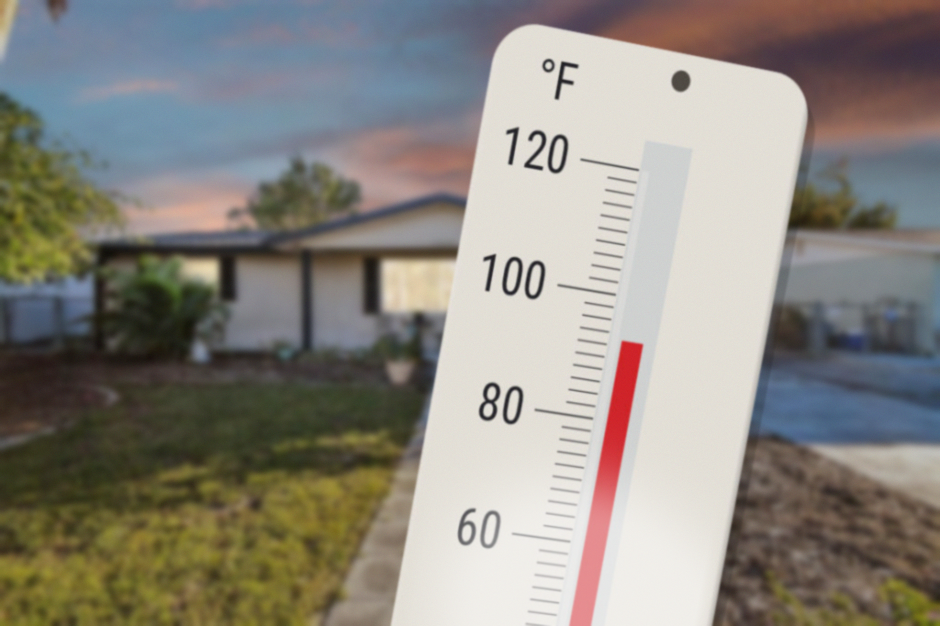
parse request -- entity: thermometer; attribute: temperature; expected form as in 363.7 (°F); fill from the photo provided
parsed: 93 (°F)
